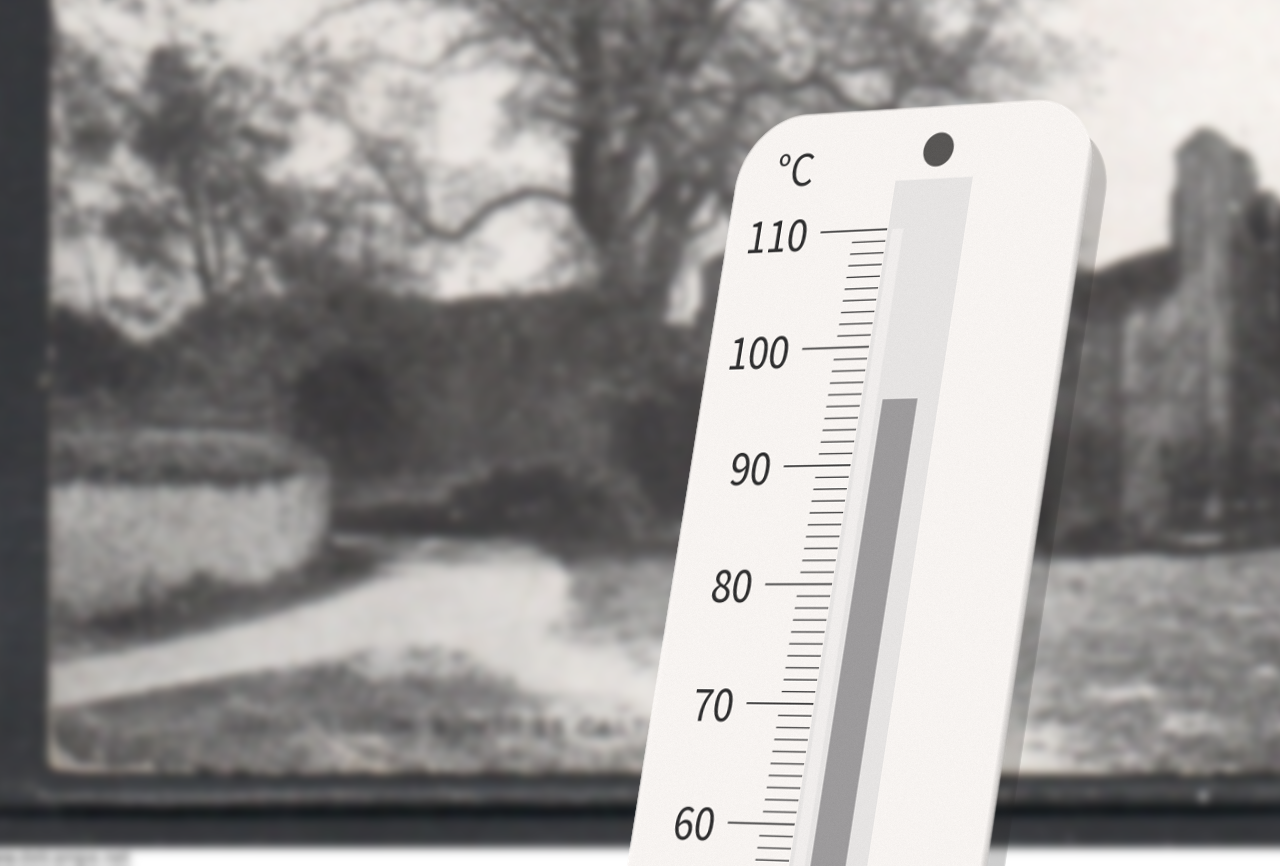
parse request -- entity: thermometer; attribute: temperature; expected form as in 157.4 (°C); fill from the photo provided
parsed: 95.5 (°C)
